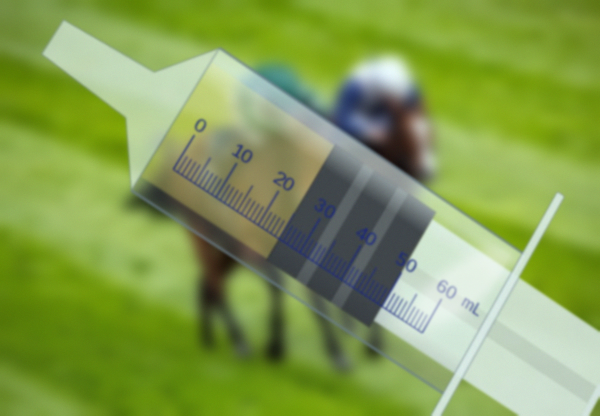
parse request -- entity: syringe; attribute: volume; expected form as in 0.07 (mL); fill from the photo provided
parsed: 25 (mL)
